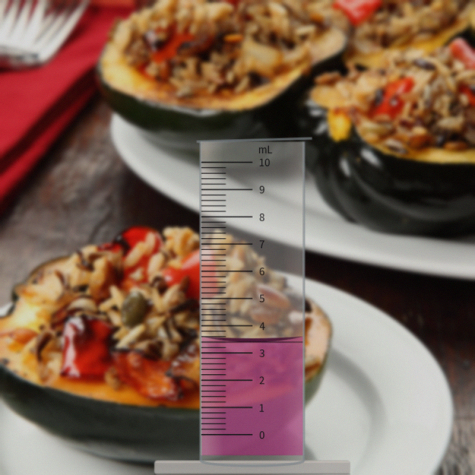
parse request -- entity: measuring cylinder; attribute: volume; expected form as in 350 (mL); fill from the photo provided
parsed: 3.4 (mL)
